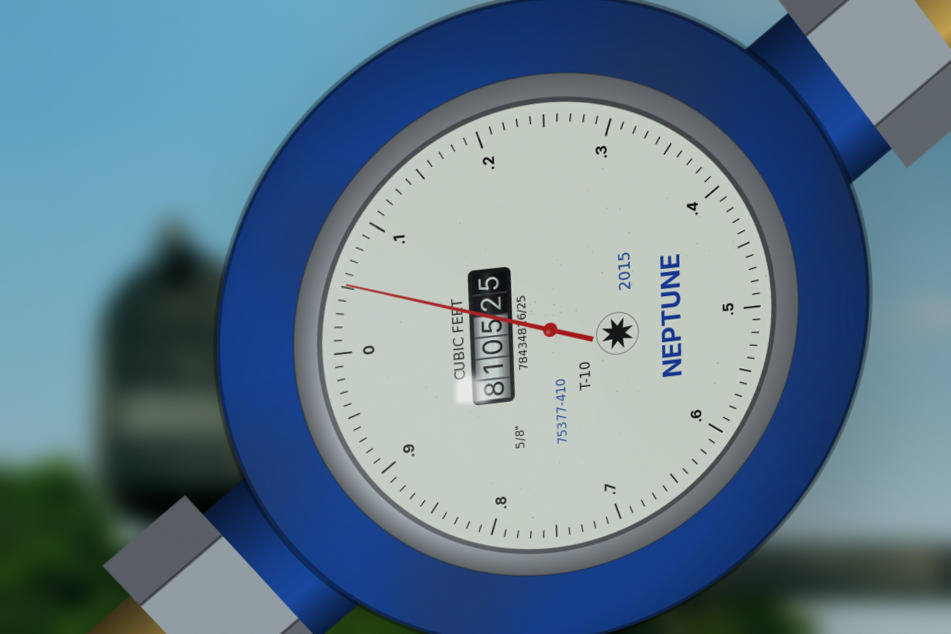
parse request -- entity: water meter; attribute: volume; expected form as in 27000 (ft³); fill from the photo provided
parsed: 810525.05 (ft³)
